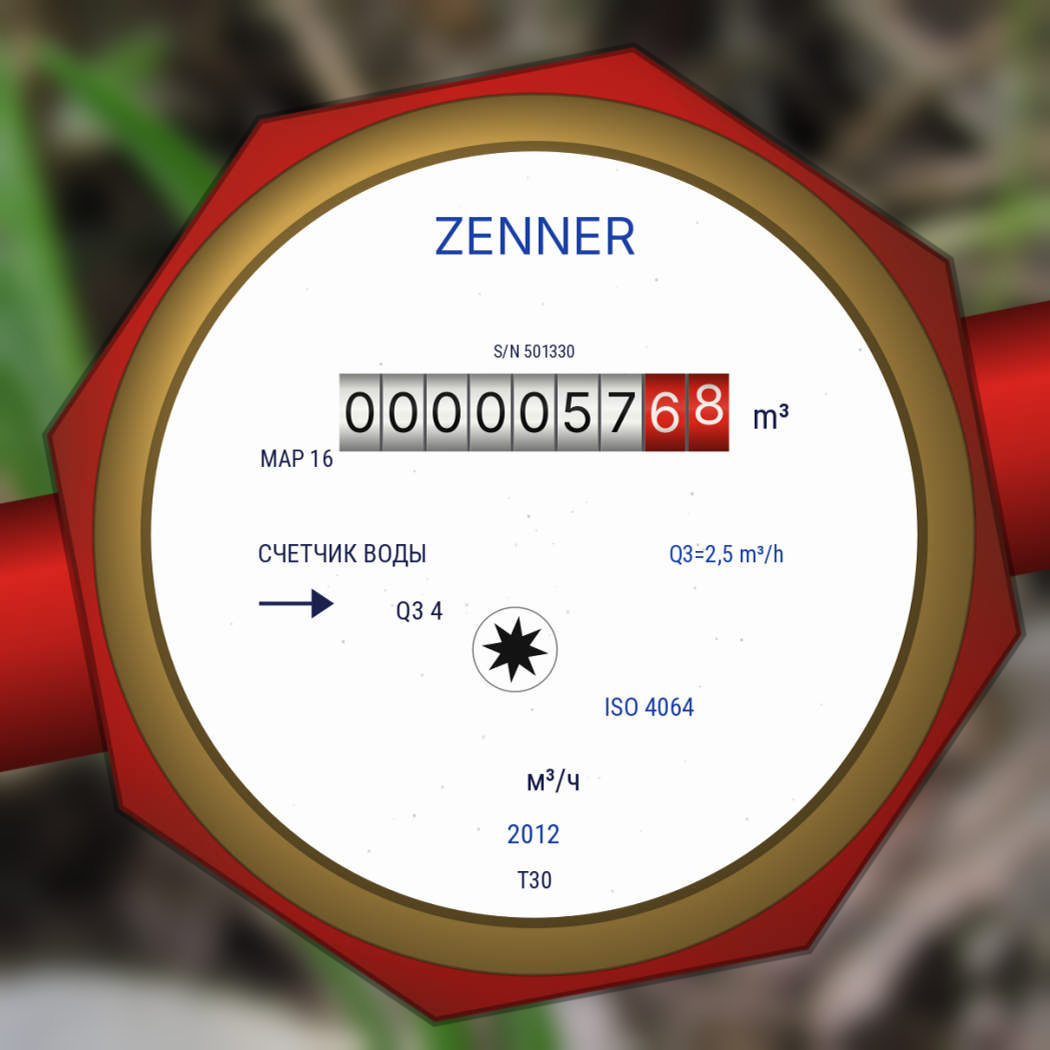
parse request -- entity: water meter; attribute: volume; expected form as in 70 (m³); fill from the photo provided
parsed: 57.68 (m³)
